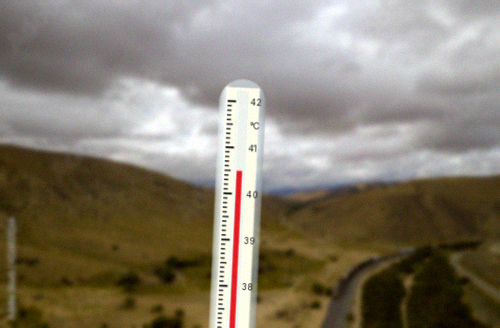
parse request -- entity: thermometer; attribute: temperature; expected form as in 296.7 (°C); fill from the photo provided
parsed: 40.5 (°C)
